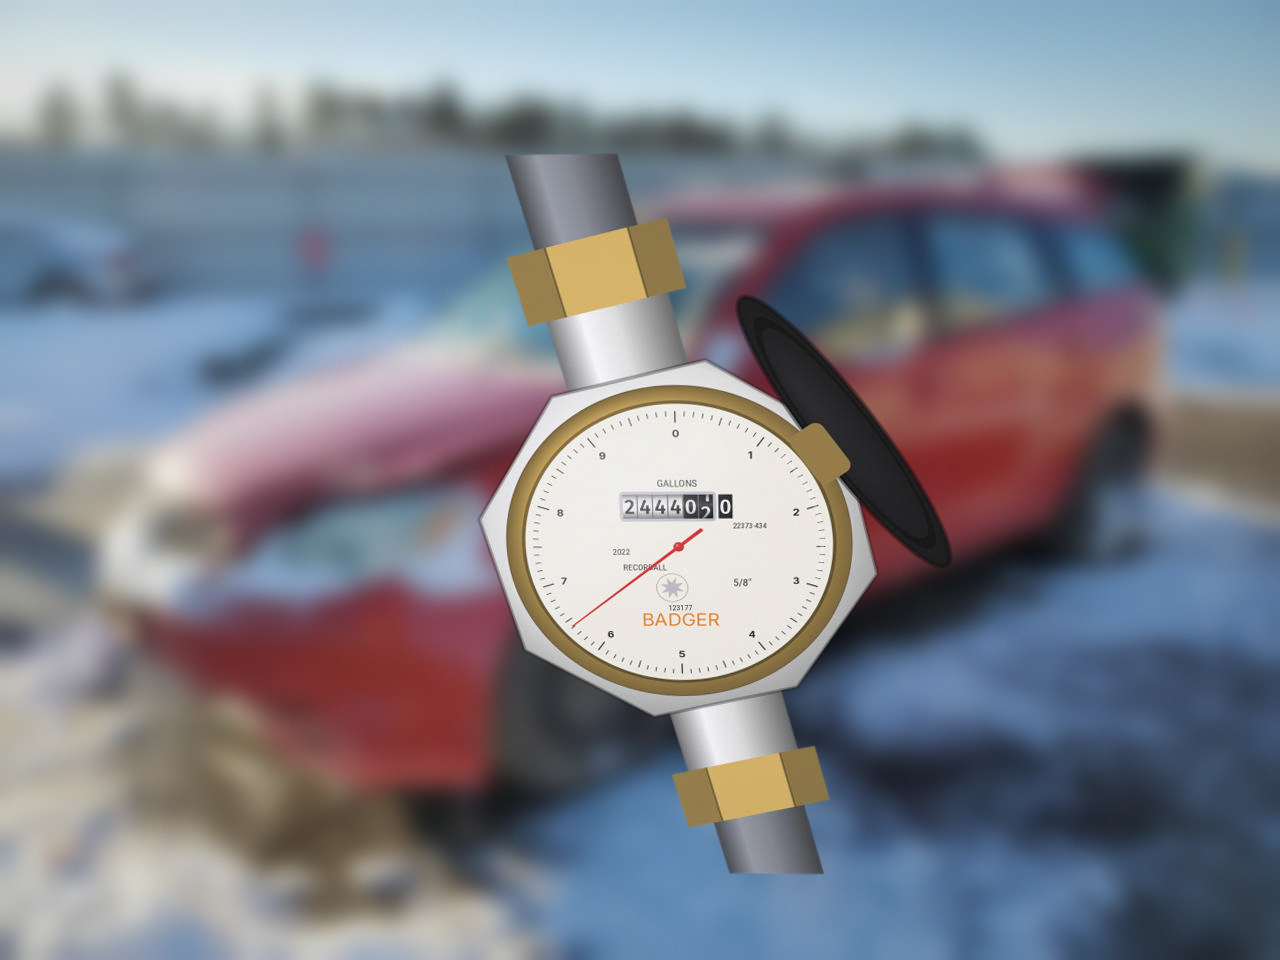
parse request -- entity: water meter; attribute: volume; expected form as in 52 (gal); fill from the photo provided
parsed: 2444016.4 (gal)
